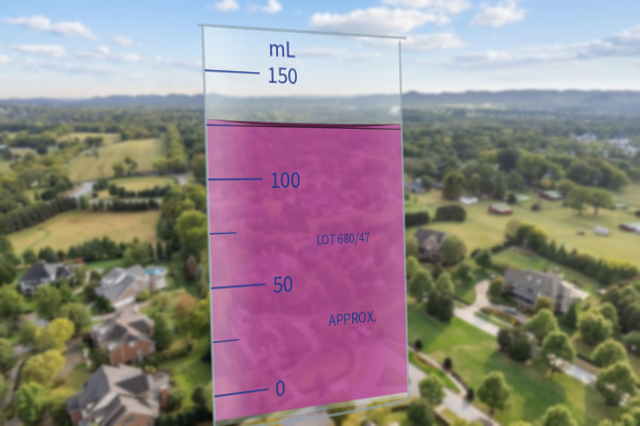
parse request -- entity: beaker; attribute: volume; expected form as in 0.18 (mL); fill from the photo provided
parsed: 125 (mL)
